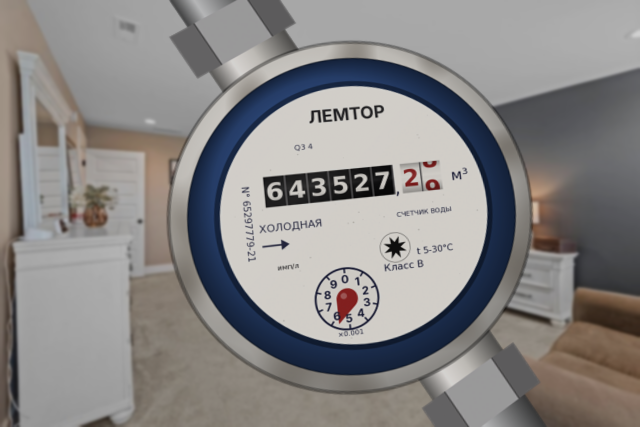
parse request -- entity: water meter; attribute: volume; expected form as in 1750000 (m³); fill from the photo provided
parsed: 643527.285 (m³)
